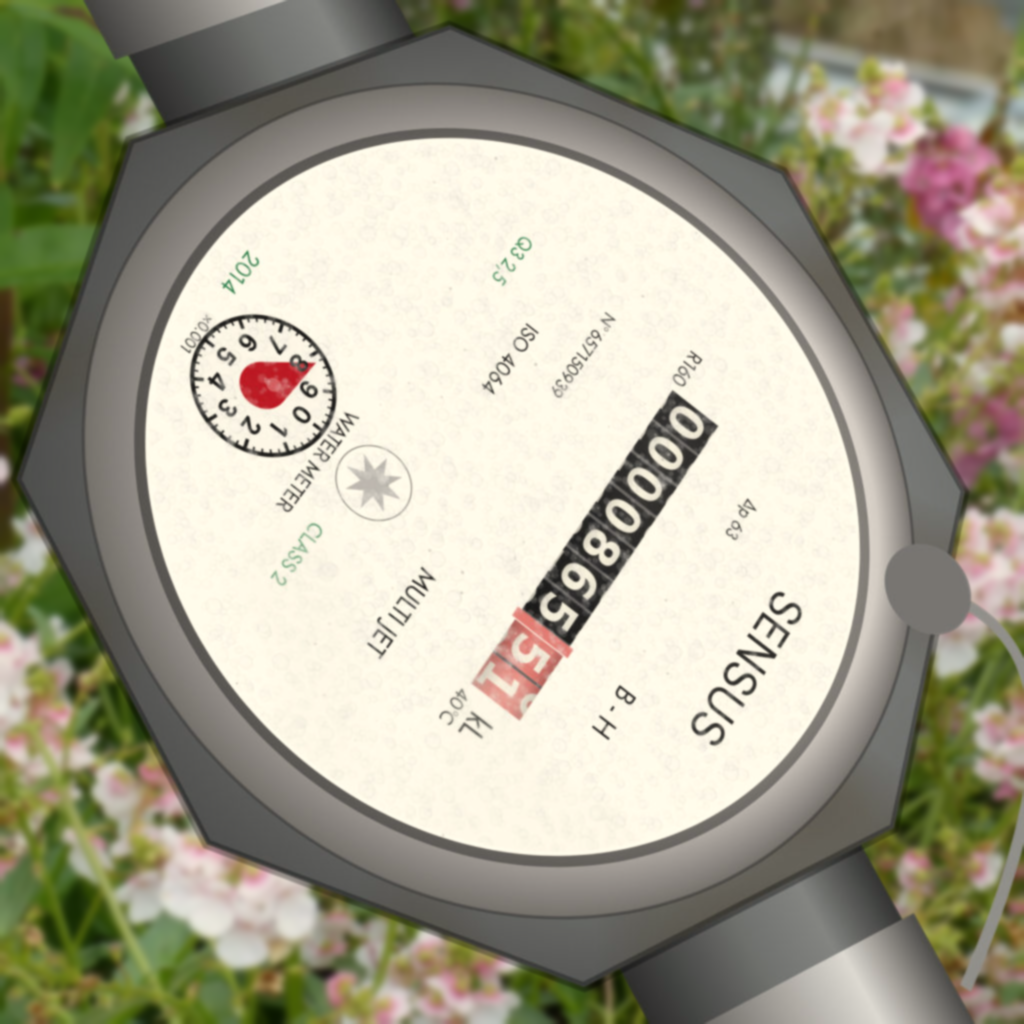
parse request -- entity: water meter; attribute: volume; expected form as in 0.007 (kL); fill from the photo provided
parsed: 865.508 (kL)
